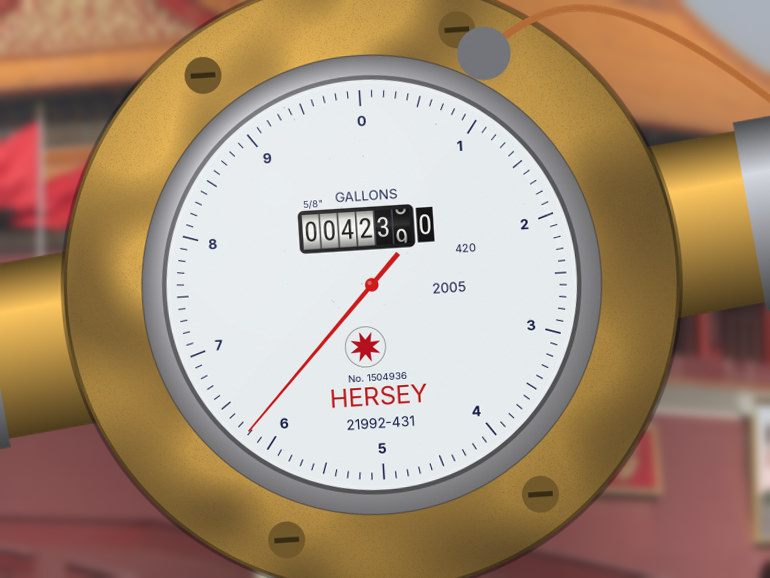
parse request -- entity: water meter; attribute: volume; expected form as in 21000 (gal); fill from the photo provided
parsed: 42386.2 (gal)
